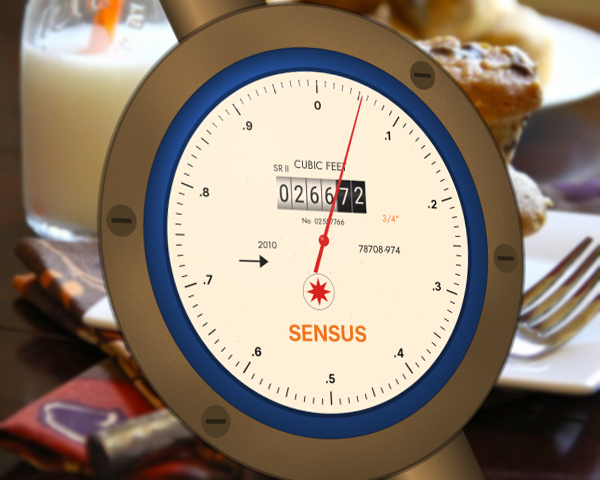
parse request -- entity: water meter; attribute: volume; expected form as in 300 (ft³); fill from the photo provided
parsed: 26672.05 (ft³)
